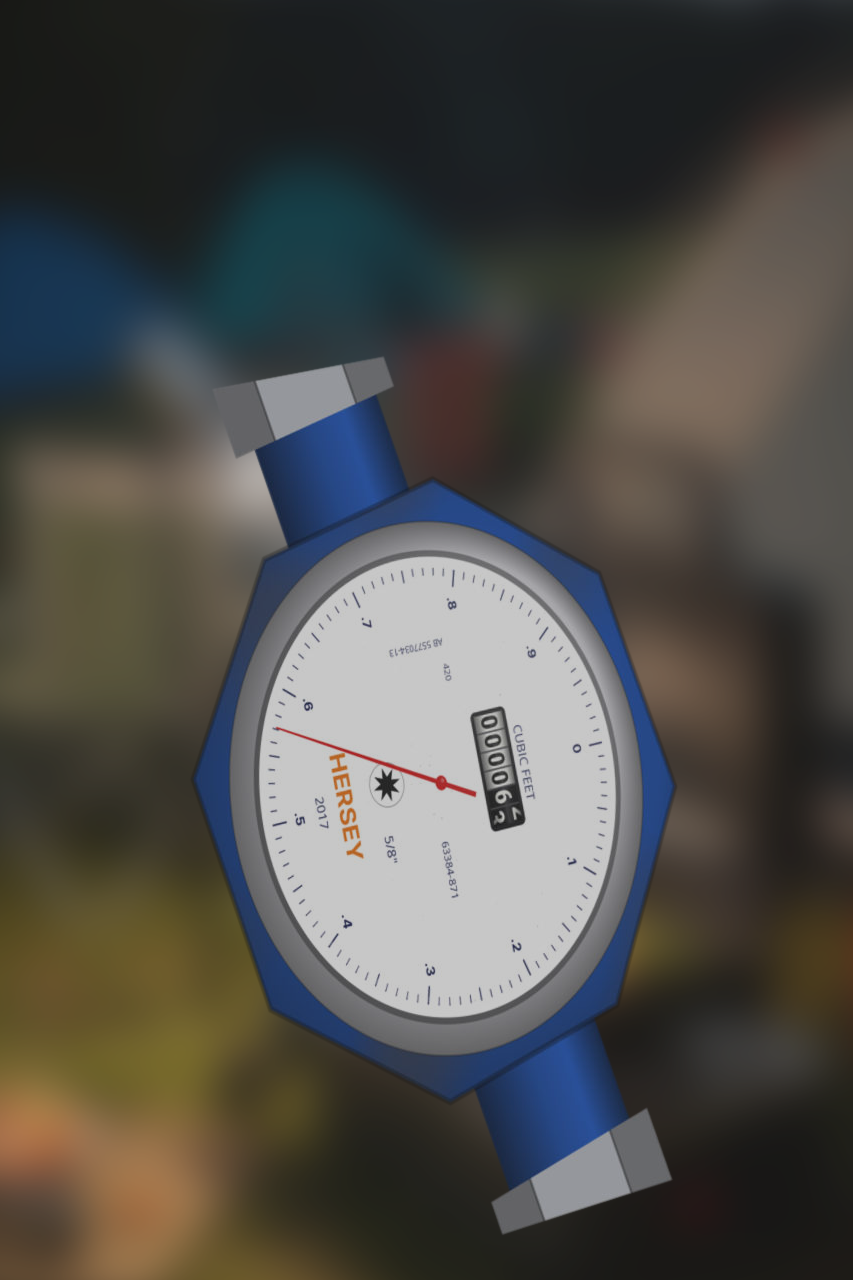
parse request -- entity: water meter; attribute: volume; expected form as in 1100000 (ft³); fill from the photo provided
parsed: 62.57 (ft³)
